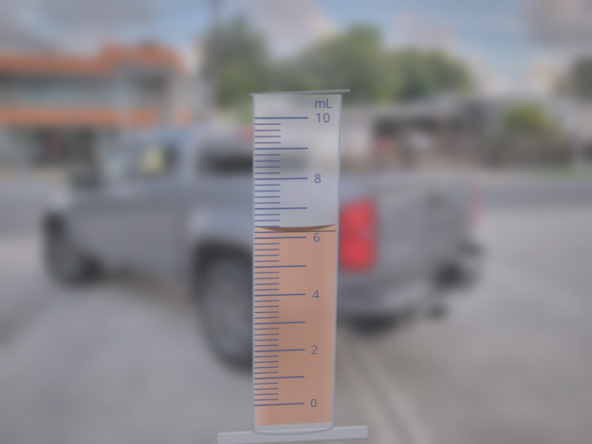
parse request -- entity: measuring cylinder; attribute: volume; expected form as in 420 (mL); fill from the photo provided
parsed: 6.2 (mL)
